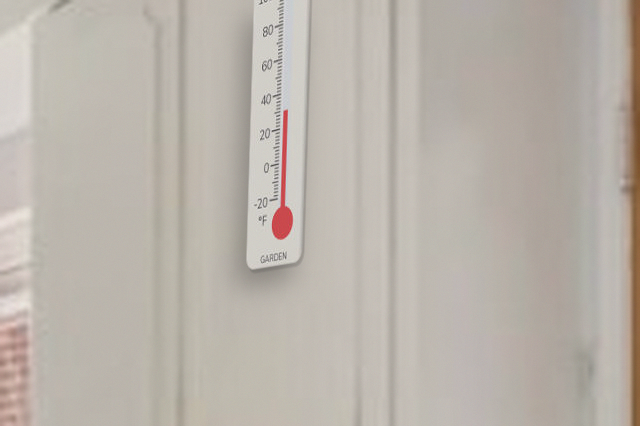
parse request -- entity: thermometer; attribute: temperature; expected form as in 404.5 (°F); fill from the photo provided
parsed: 30 (°F)
